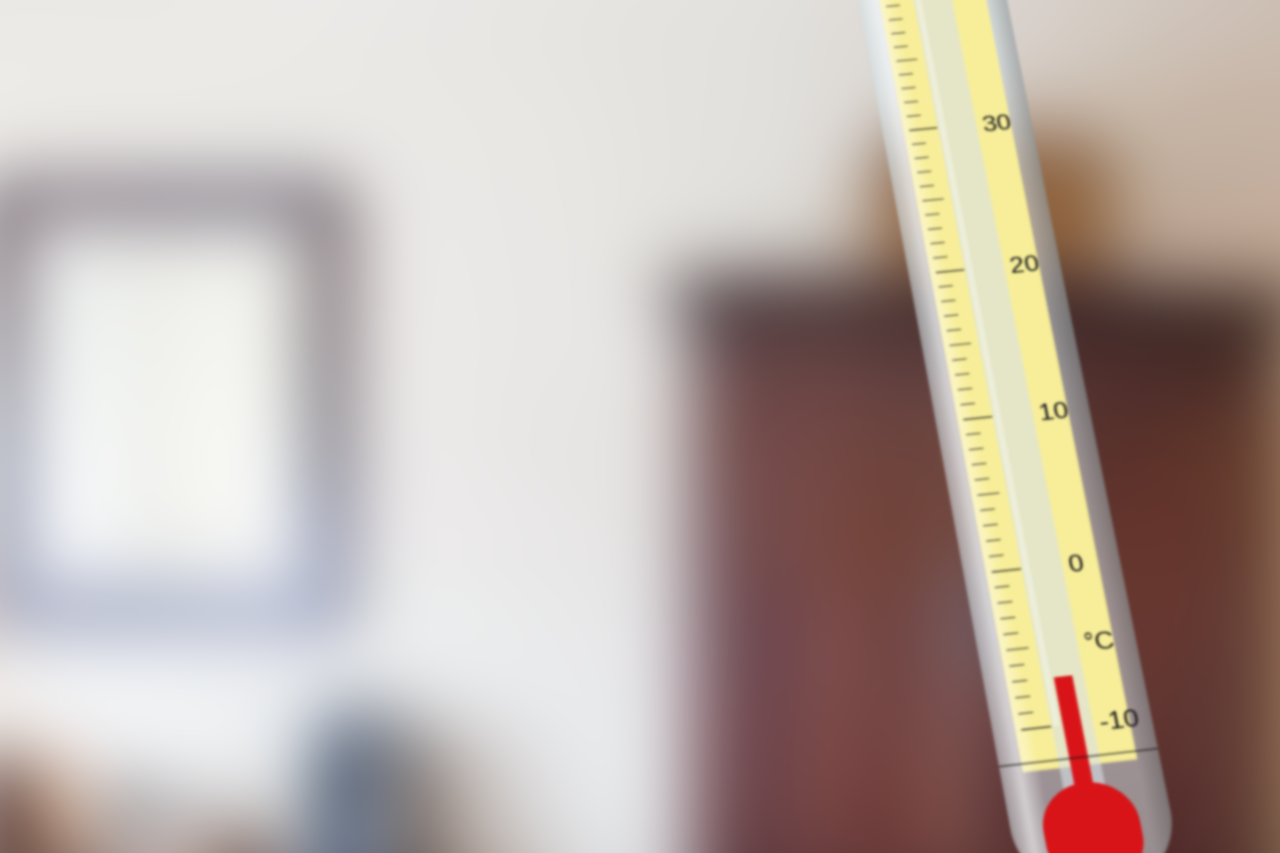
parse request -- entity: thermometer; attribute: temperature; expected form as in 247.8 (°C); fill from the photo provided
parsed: -7 (°C)
